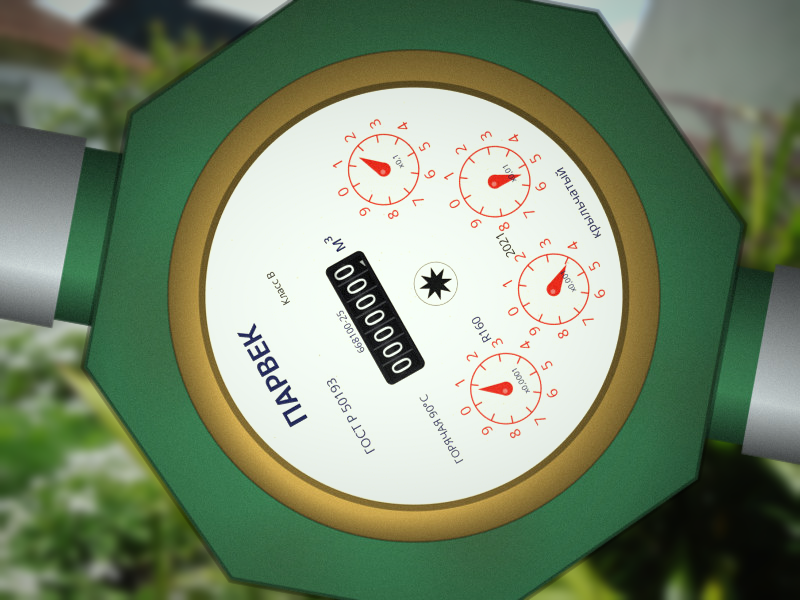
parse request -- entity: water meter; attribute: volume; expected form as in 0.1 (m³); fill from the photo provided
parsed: 0.1540 (m³)
